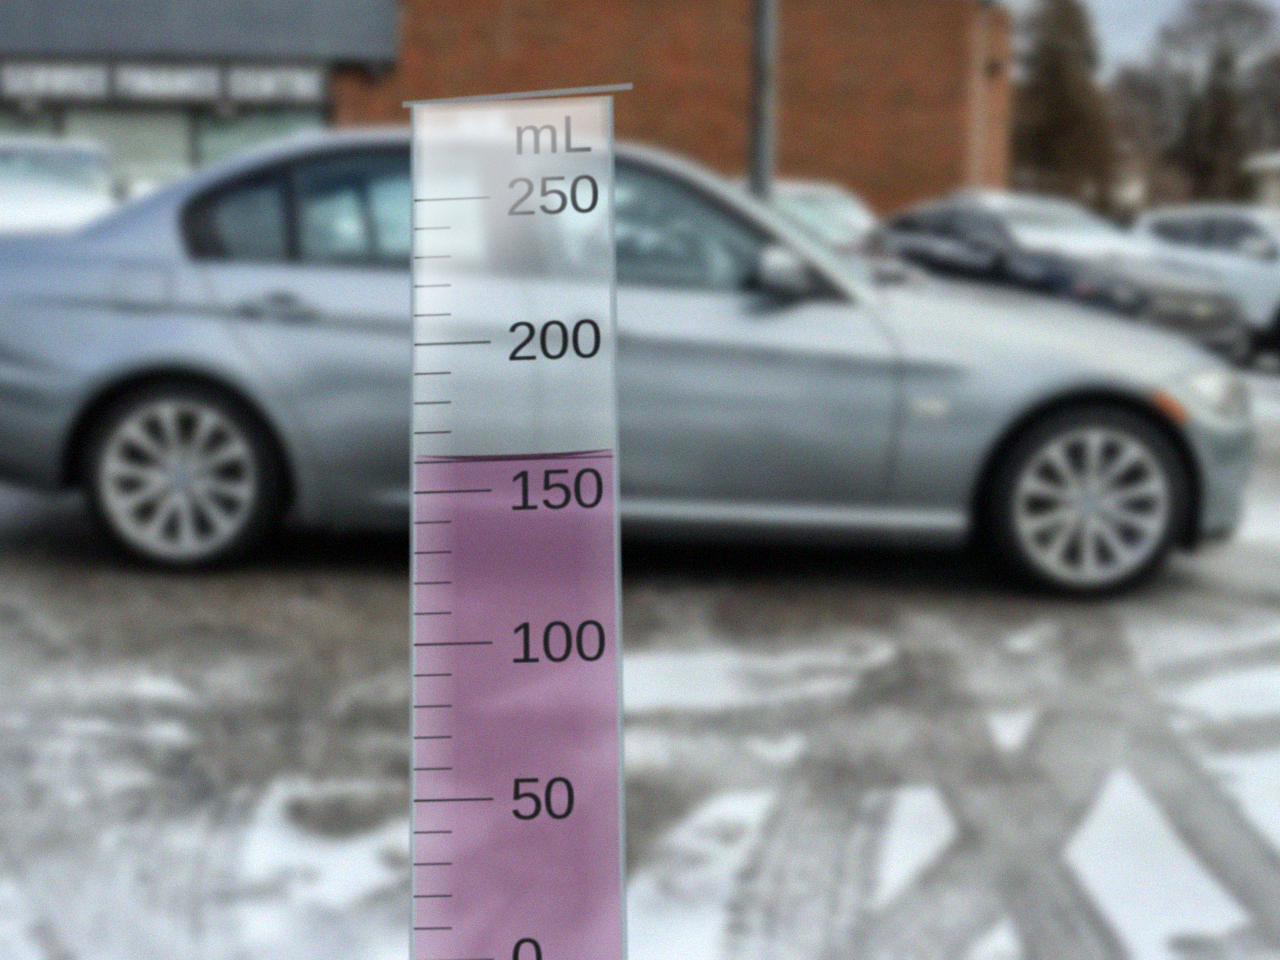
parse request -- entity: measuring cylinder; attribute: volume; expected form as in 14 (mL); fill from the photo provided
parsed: 160 (mL)
